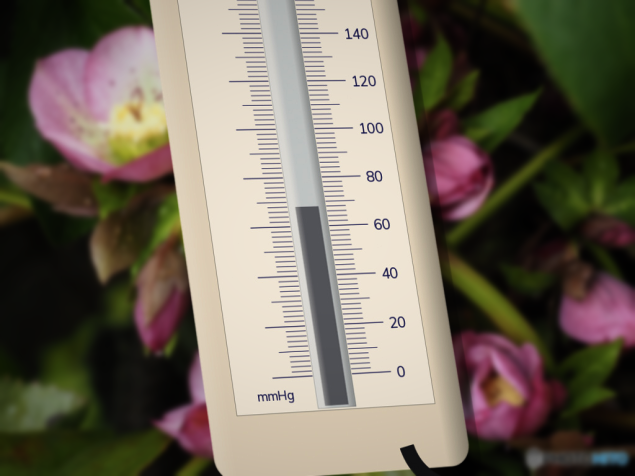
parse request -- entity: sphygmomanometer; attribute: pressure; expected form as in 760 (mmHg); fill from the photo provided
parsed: 68 (mmHg)
